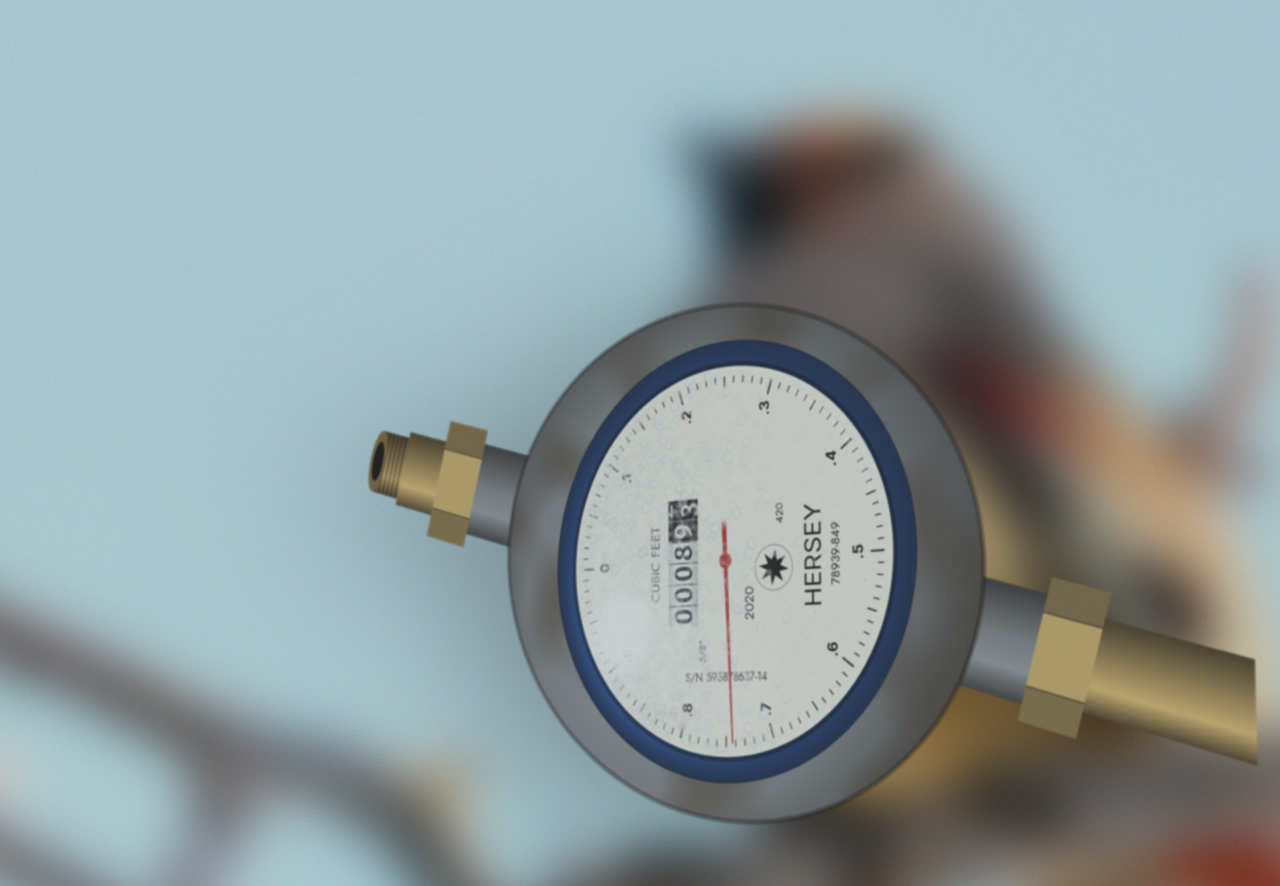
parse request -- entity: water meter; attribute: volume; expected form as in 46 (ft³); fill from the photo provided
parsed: 892.74 (ft³)
